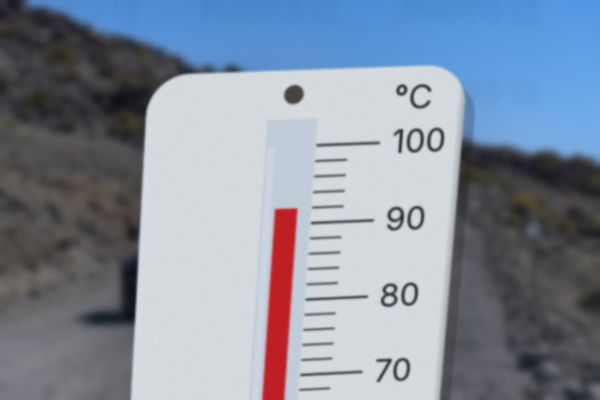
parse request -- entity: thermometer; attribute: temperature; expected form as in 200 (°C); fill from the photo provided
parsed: 92 (°C)
